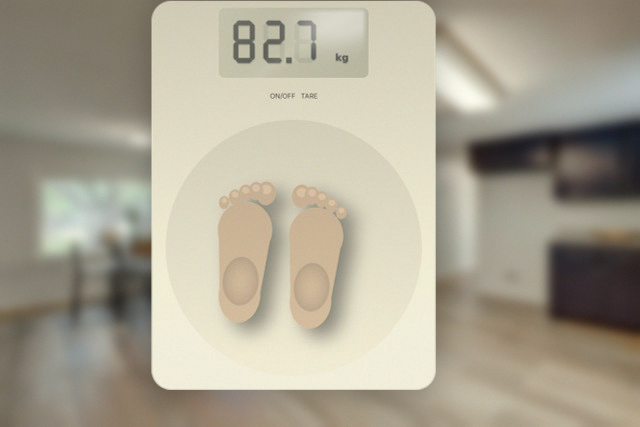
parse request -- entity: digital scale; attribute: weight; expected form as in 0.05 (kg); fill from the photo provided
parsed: 82.7 (kg)
